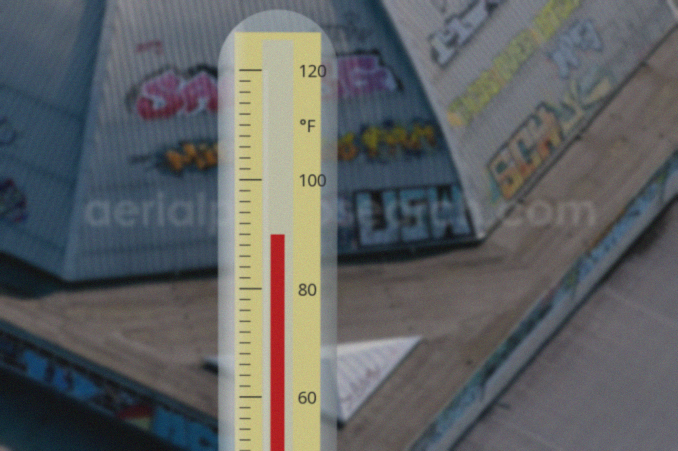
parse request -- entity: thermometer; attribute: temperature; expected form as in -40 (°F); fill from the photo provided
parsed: 90 (°F)
